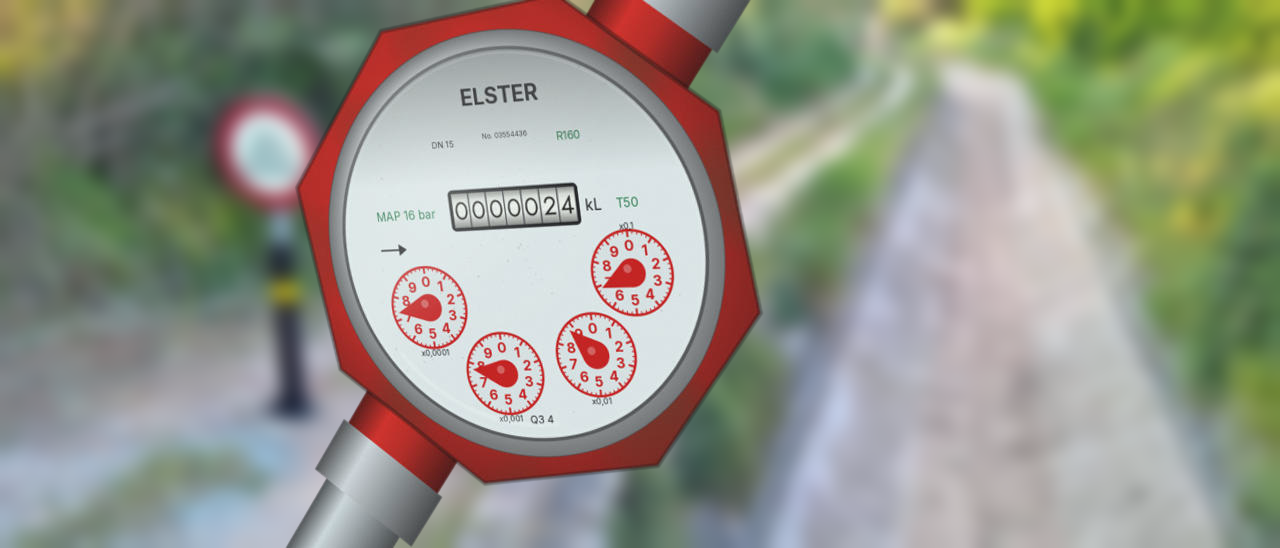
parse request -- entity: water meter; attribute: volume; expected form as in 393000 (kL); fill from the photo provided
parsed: 24.6877 (kL)
